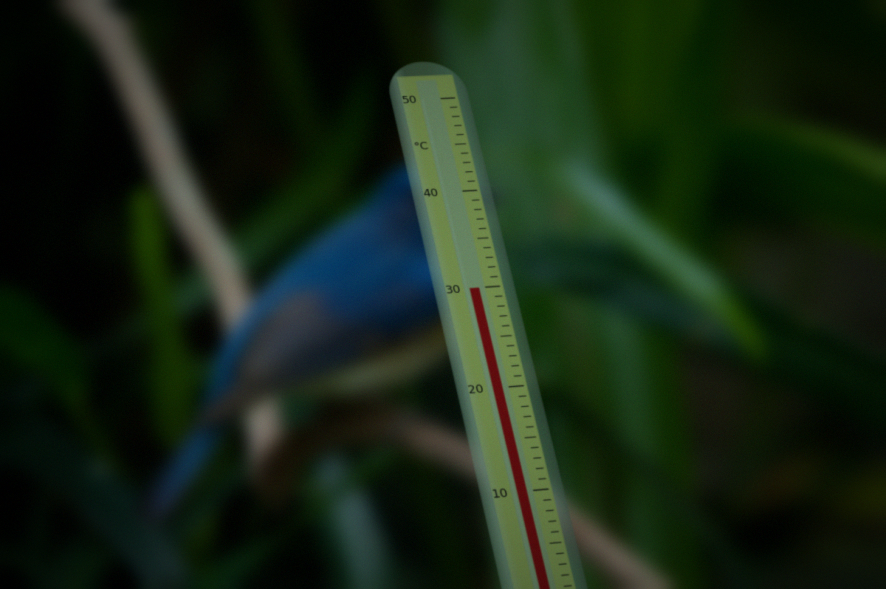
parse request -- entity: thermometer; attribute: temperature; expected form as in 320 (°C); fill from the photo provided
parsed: 30 (°C)
